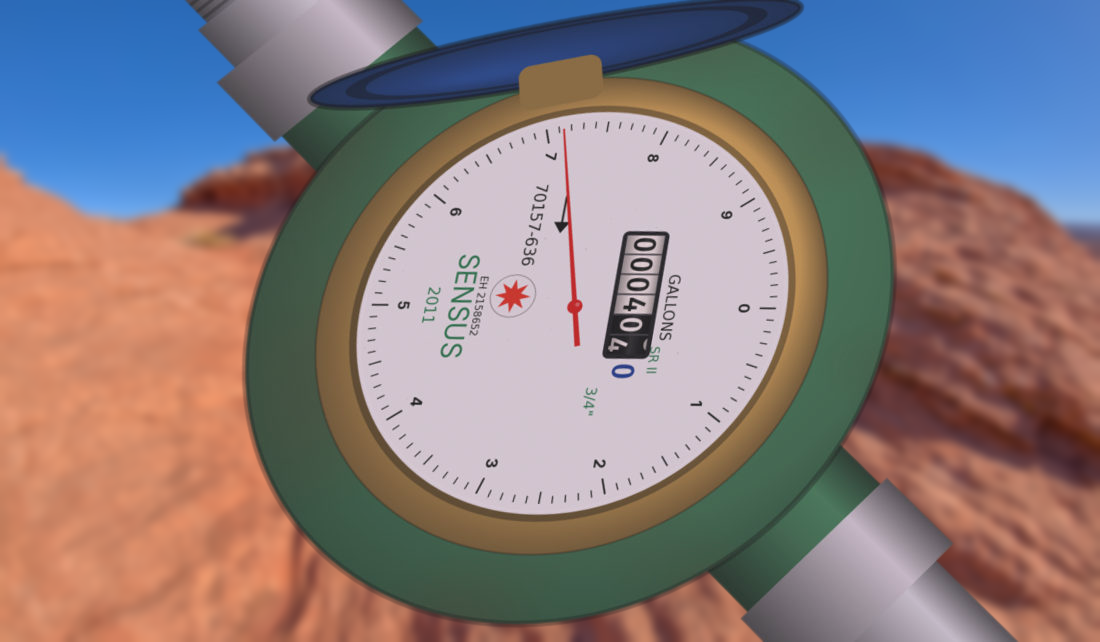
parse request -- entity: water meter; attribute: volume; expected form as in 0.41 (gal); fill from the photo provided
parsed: 4037.1 (gal)
